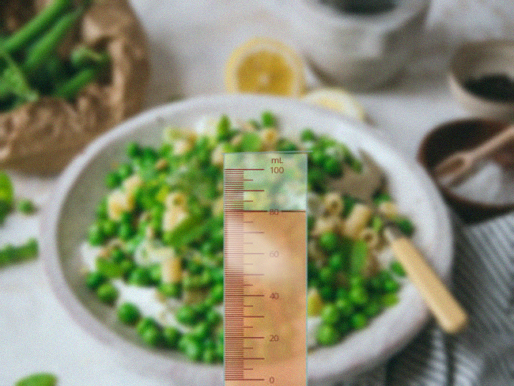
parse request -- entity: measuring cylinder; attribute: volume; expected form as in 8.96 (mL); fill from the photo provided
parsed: 80 (mL)
